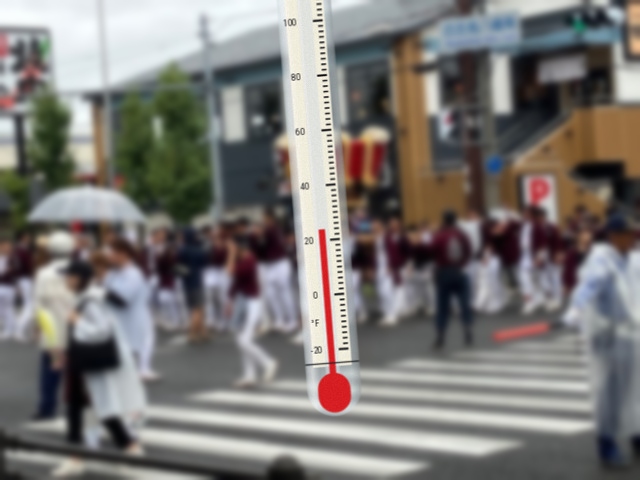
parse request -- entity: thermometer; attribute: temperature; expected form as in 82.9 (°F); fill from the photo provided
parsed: 24 (°F)
